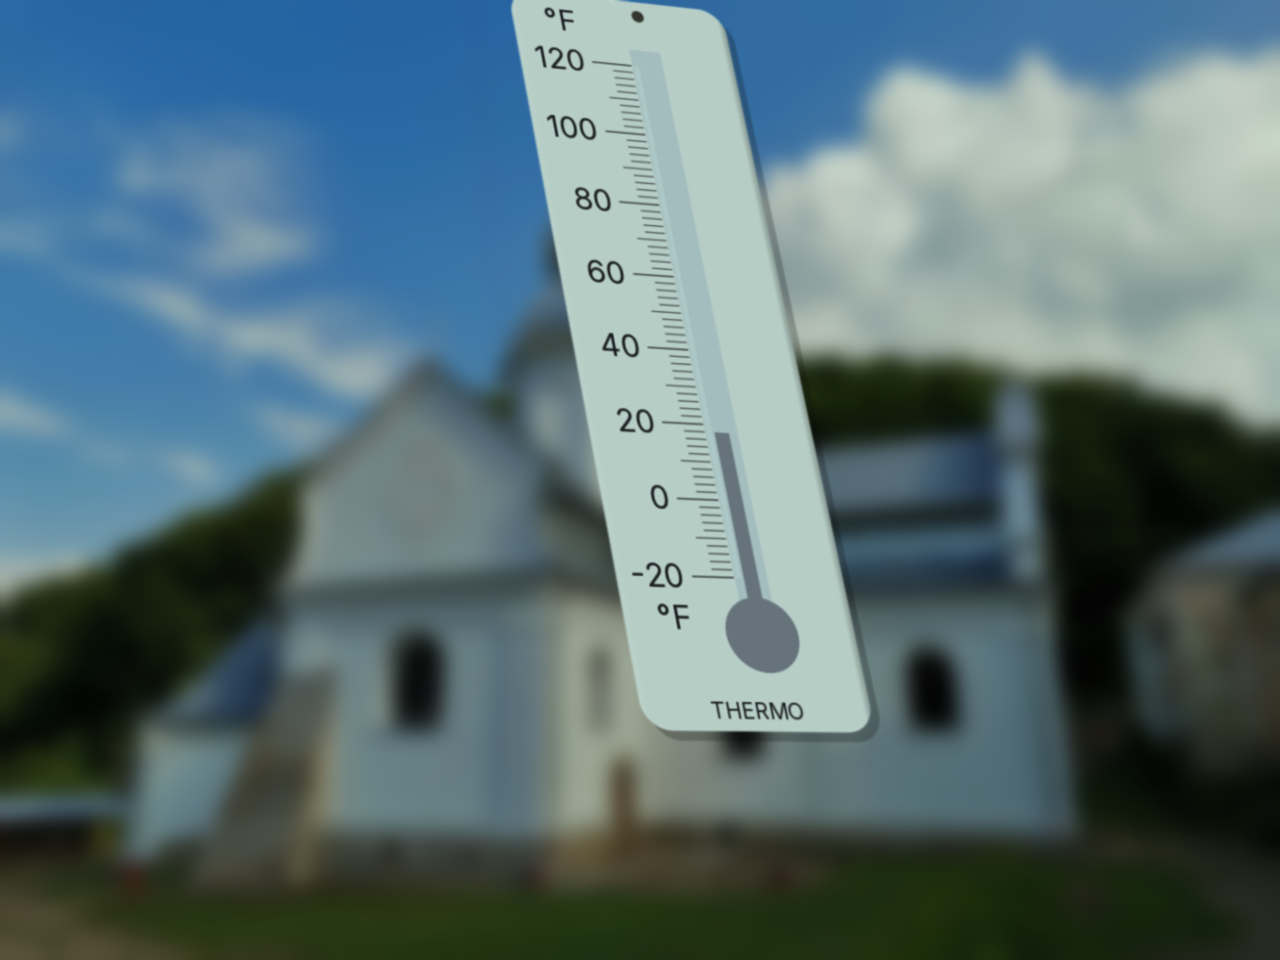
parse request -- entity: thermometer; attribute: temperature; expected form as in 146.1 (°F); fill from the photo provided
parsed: 18 (°F)
